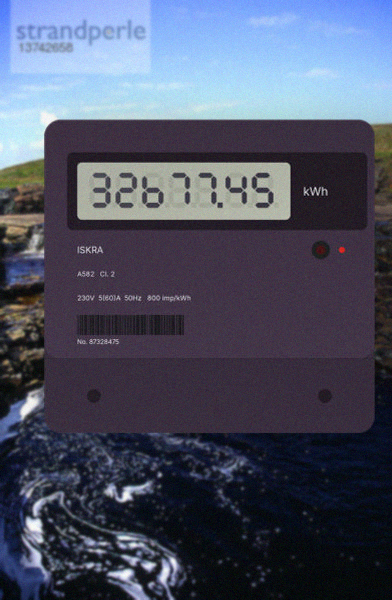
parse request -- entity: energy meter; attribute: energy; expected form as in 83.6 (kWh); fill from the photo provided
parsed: 32677.45 (kWh)
